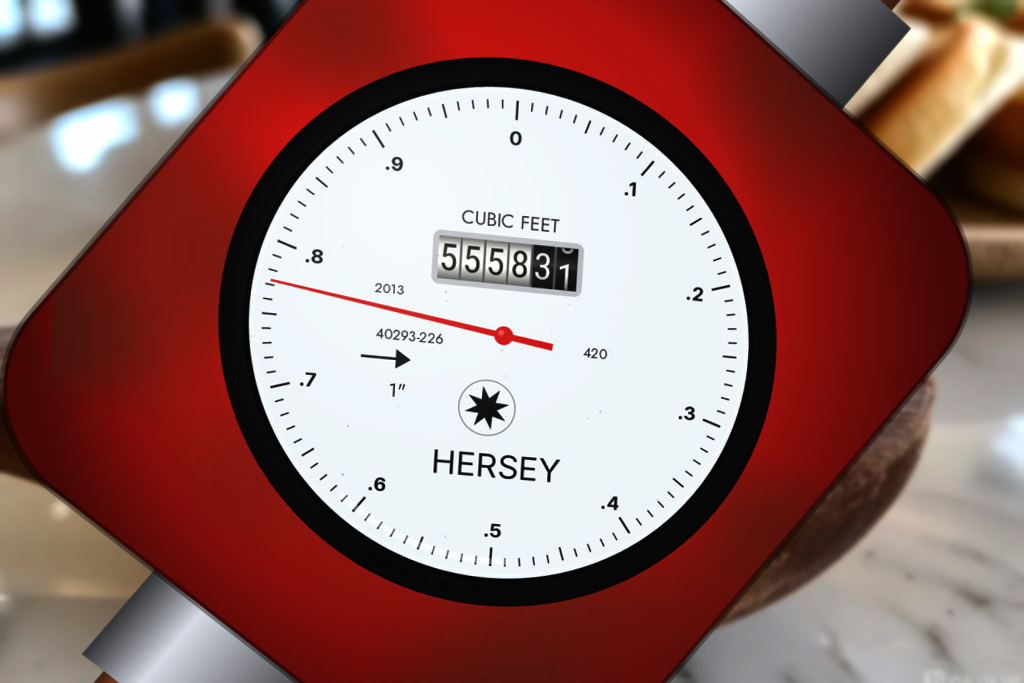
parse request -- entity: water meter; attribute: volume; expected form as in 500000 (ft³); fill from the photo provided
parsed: 555830.77 (ft³)
